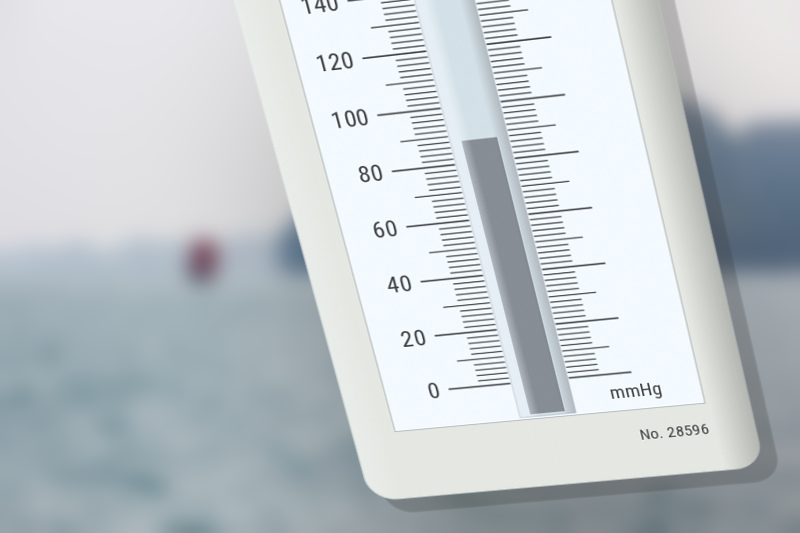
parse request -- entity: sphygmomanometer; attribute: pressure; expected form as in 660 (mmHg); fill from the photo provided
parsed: 88 (mmHg)
